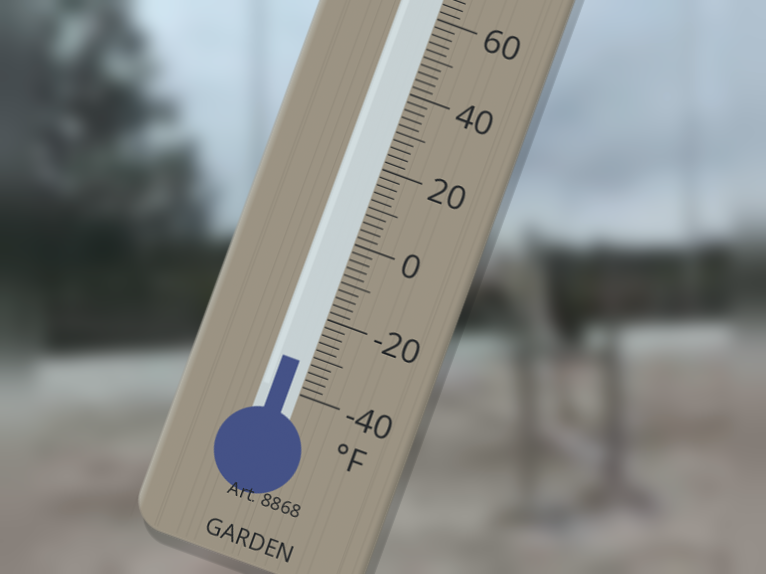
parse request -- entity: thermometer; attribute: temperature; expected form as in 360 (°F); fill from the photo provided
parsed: -32 (°F)
